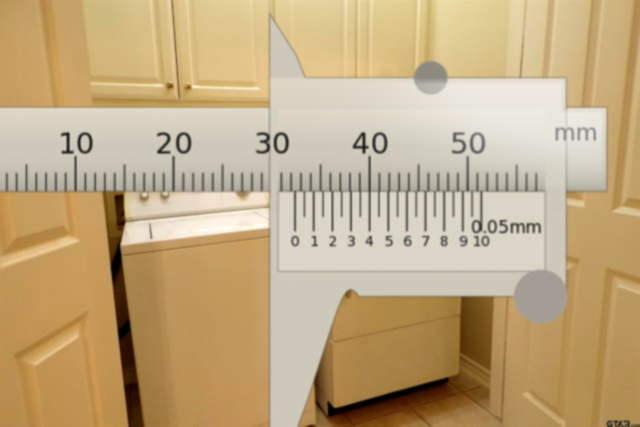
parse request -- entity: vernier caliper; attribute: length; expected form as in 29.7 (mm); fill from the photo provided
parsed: 32.4 (mm)
